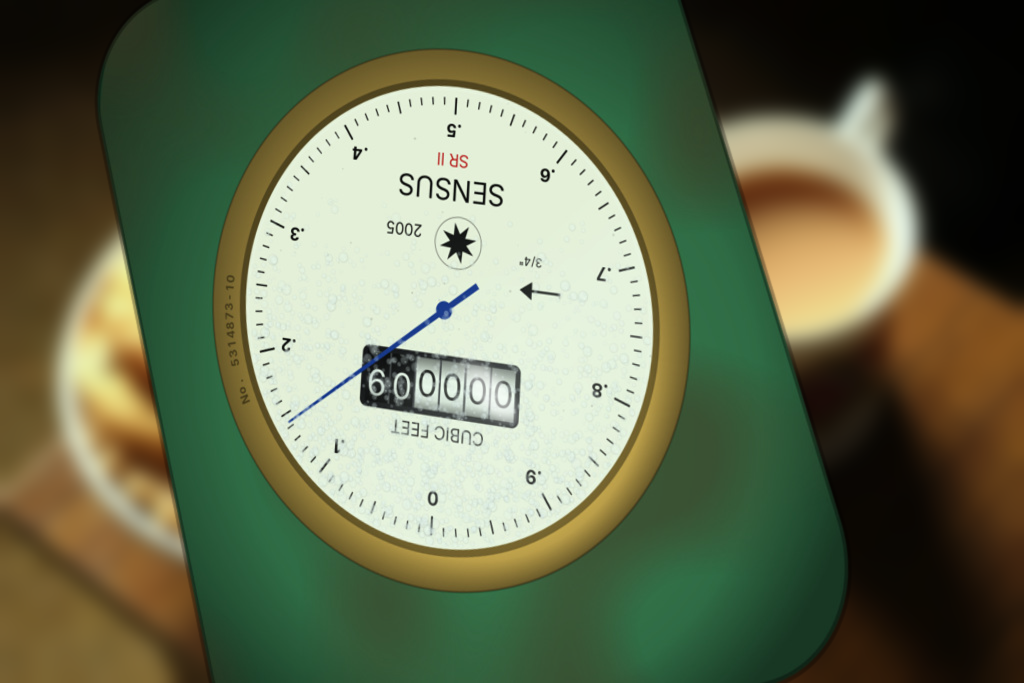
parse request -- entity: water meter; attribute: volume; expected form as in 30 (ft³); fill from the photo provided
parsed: 9.14 (ft³)
